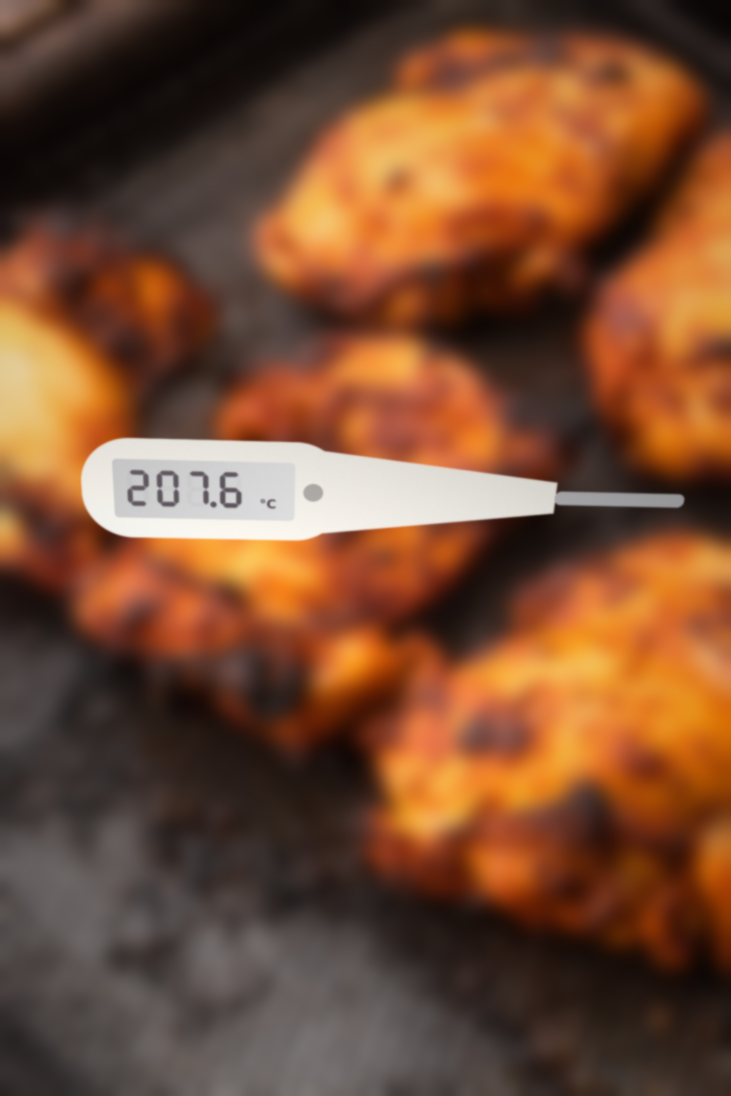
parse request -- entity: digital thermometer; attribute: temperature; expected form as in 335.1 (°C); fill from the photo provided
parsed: 207.6 (°C)
